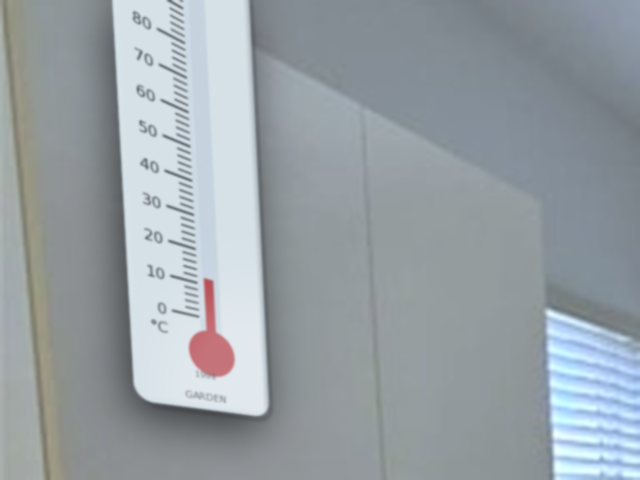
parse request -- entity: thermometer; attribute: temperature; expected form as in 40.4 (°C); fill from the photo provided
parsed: 12 (°C)
